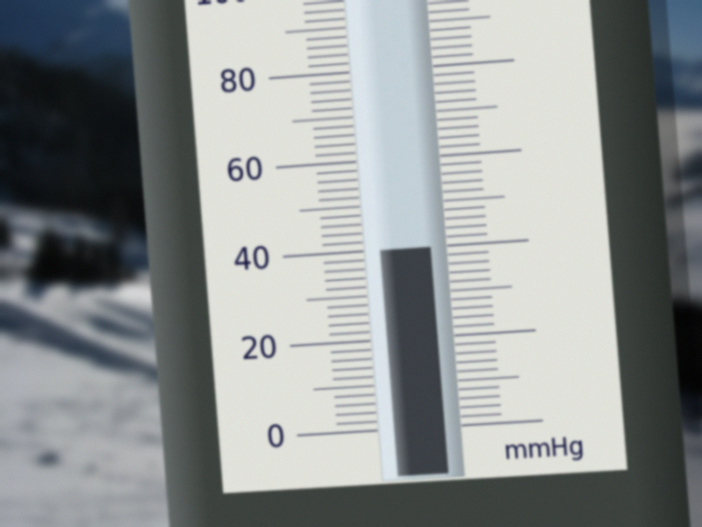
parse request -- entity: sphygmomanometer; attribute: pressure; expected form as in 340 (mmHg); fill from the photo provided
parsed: 40 (mmHg)
